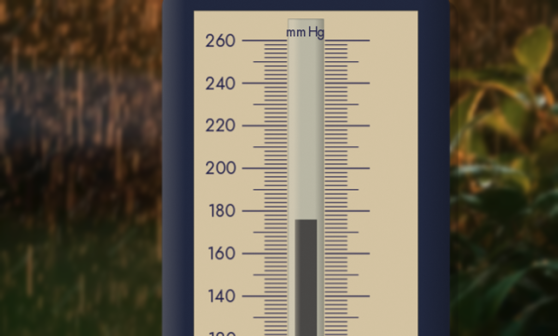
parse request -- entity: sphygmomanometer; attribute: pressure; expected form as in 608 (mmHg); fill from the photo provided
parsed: 176 (mmHg)
